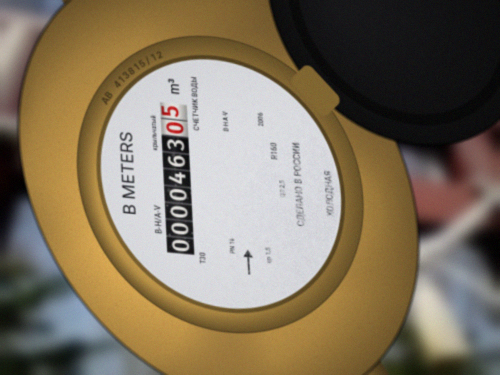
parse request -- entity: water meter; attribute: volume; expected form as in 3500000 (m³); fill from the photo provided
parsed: 463.05 (m³)
